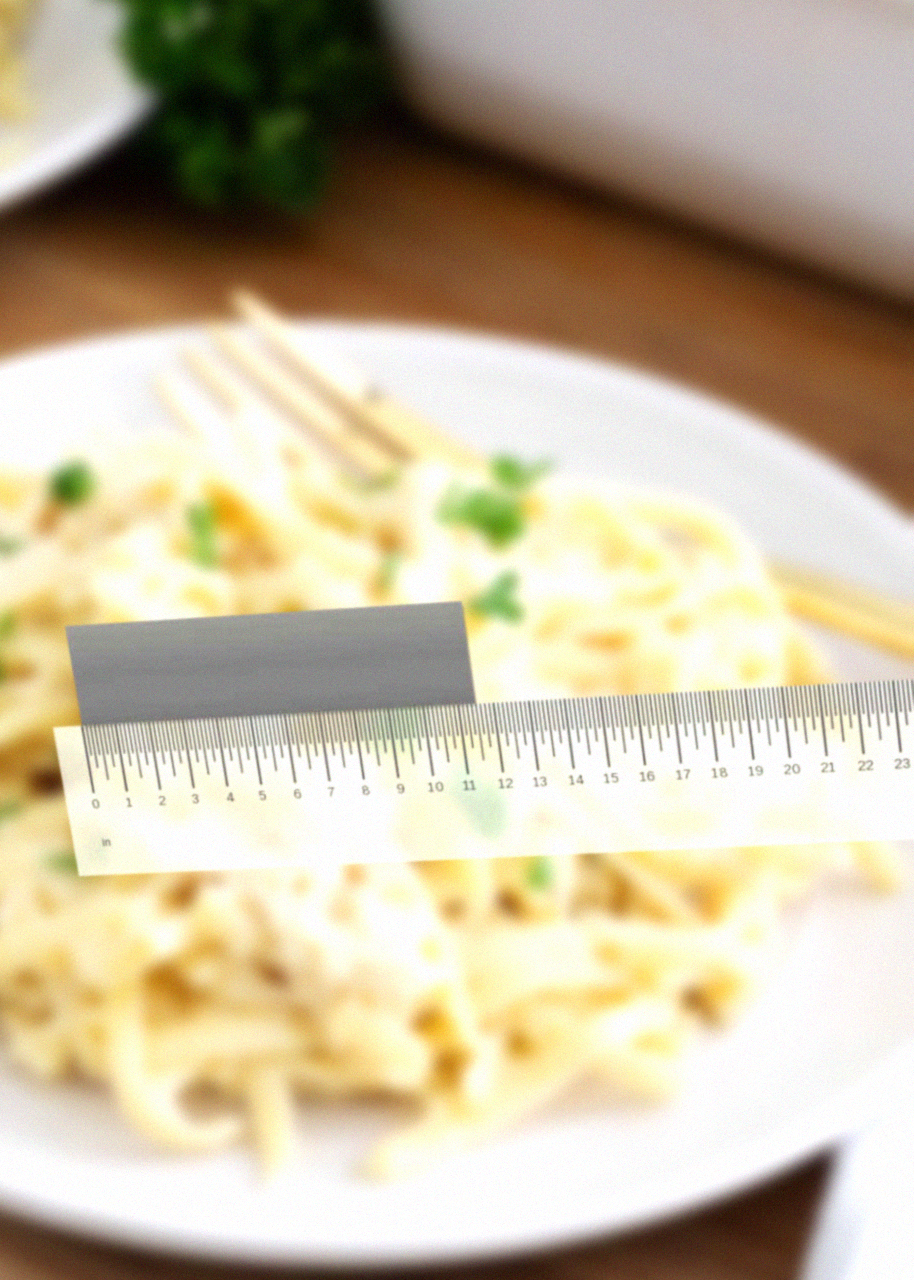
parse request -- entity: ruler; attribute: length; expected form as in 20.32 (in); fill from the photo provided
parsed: 11.5 (in)
